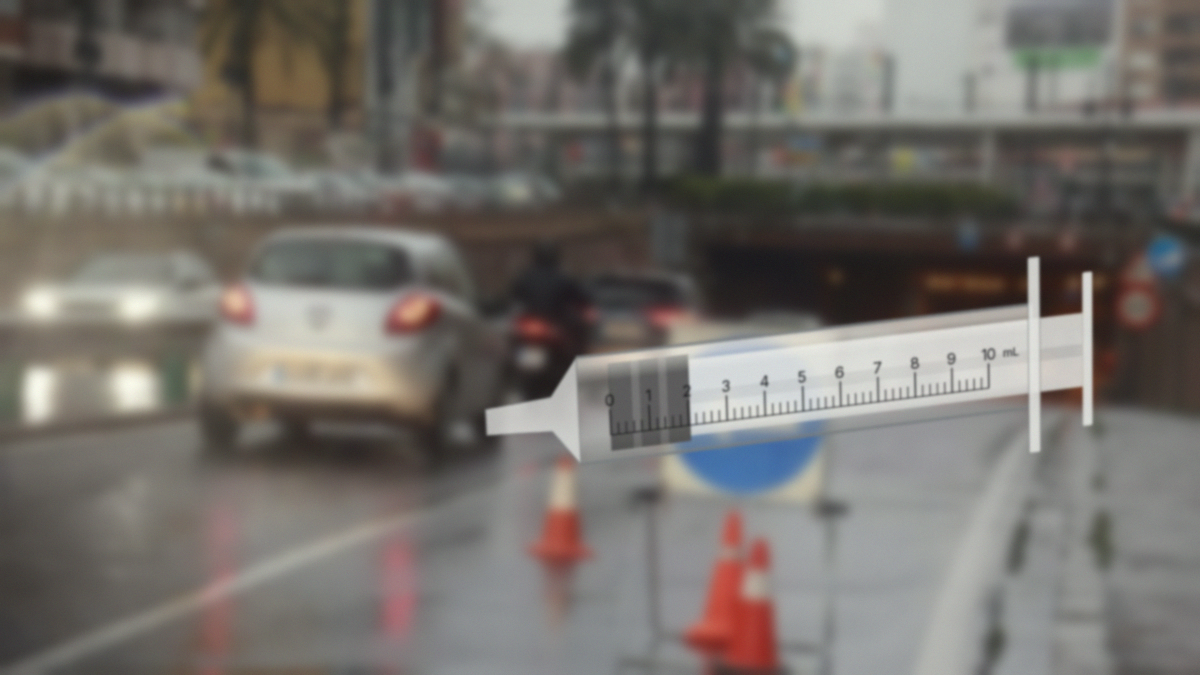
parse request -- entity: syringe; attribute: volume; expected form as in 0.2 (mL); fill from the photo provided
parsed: 0 (mL)
